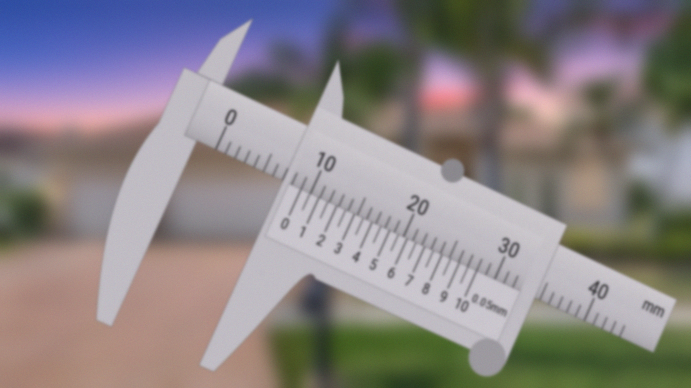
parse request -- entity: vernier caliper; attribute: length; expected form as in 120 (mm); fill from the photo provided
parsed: 9.0 (mm)
